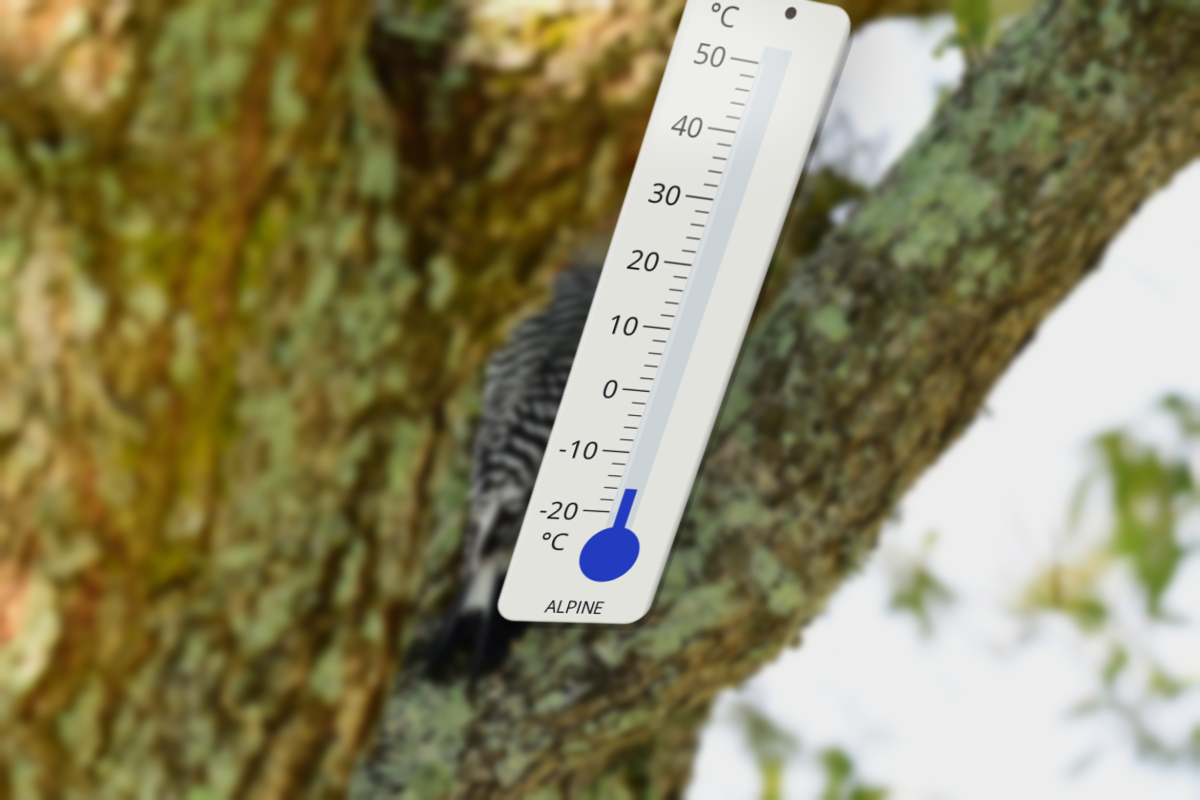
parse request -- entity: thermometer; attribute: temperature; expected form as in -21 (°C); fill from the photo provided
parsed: -16 (°C)
